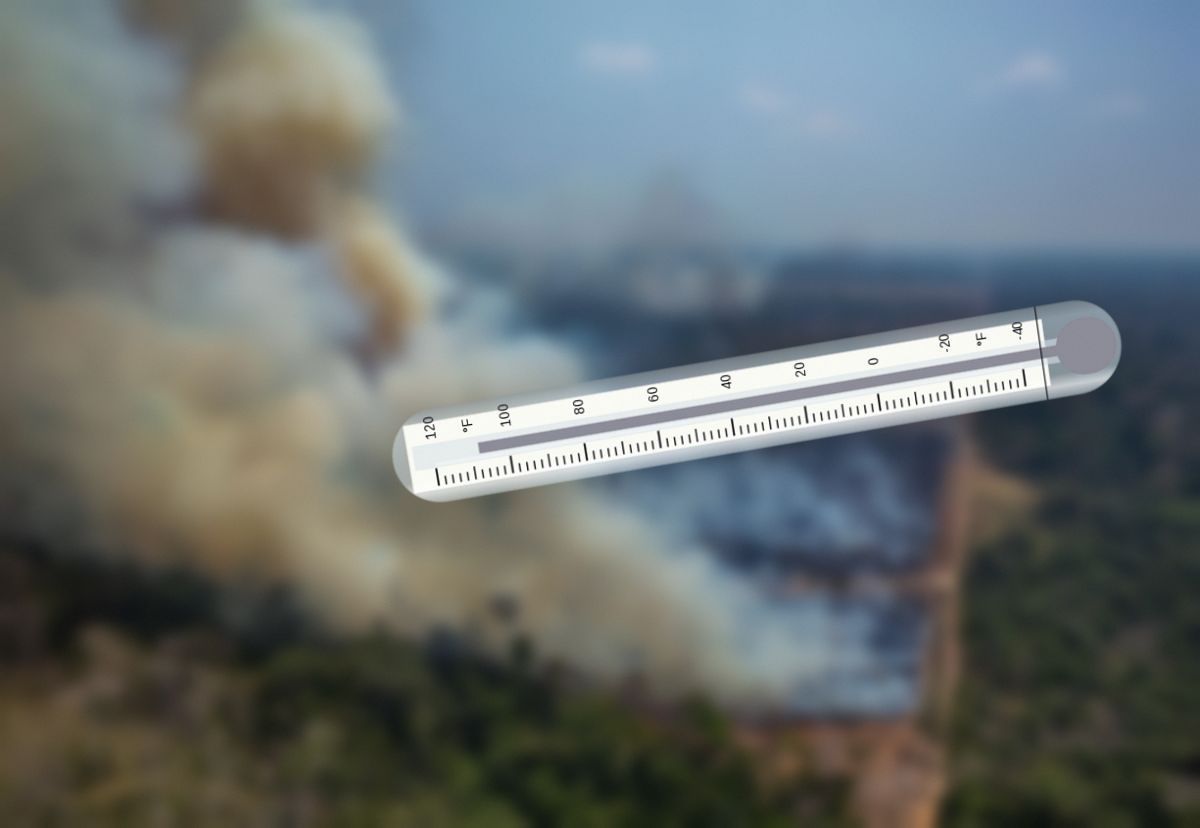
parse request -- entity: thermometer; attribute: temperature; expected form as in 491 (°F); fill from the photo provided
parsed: 108 (°F)
